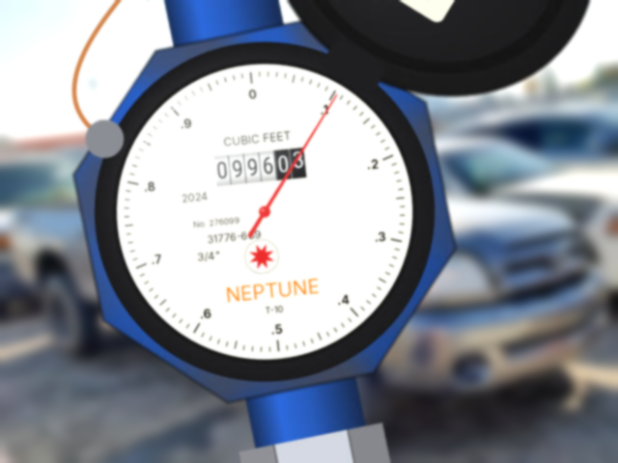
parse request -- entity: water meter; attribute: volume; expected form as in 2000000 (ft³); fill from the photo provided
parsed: 99603.10 (ft³)
